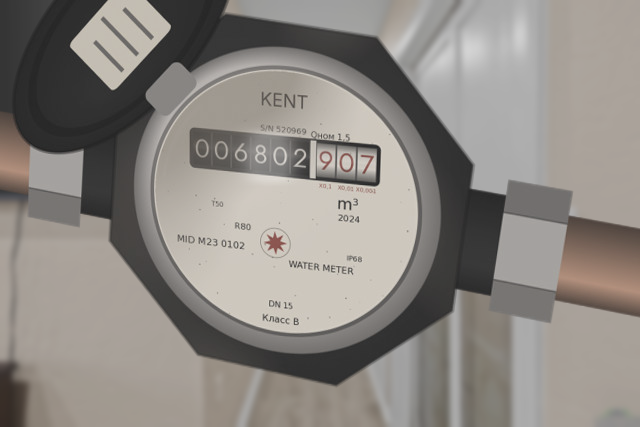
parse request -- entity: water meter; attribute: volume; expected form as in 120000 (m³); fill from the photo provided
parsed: 6802.907 (m³)
